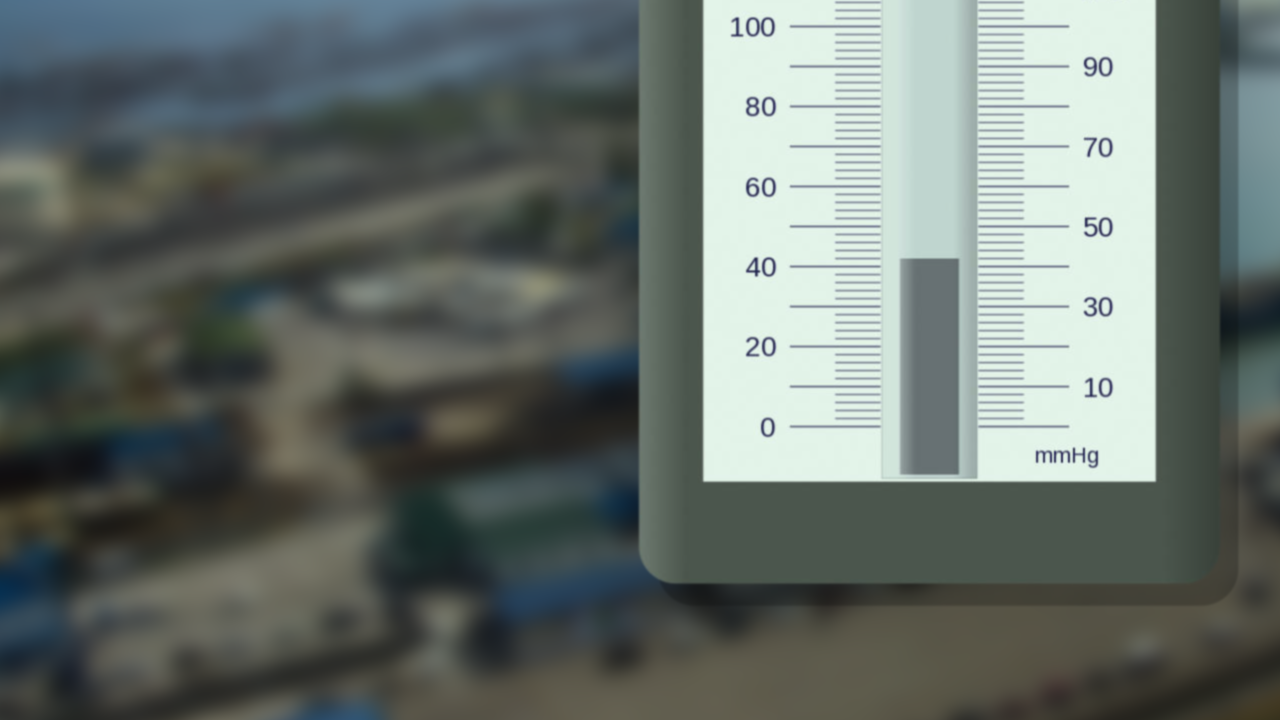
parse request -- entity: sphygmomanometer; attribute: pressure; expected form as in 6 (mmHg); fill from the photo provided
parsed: 42 (mmHg)
